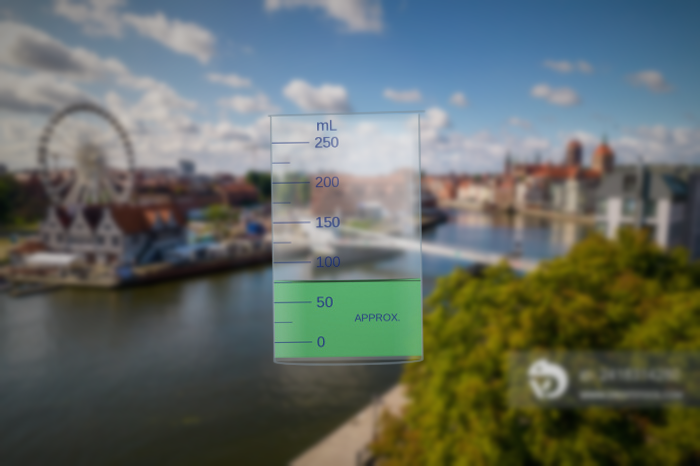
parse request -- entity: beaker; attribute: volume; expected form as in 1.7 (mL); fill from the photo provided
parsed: 75 (mL)
